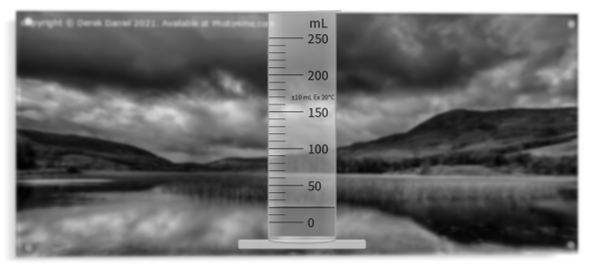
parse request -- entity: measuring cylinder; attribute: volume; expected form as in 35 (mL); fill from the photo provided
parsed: 20 (mL)
